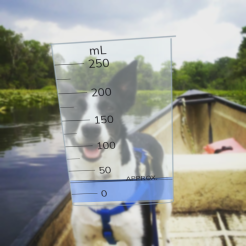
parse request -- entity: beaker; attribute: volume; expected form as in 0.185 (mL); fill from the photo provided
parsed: 25 (mL)
